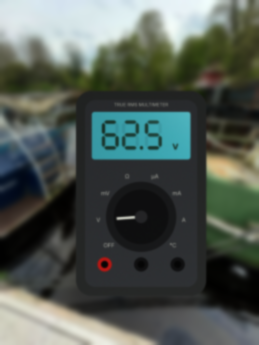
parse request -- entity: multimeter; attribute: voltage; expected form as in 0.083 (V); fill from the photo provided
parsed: 62.5 (V)
